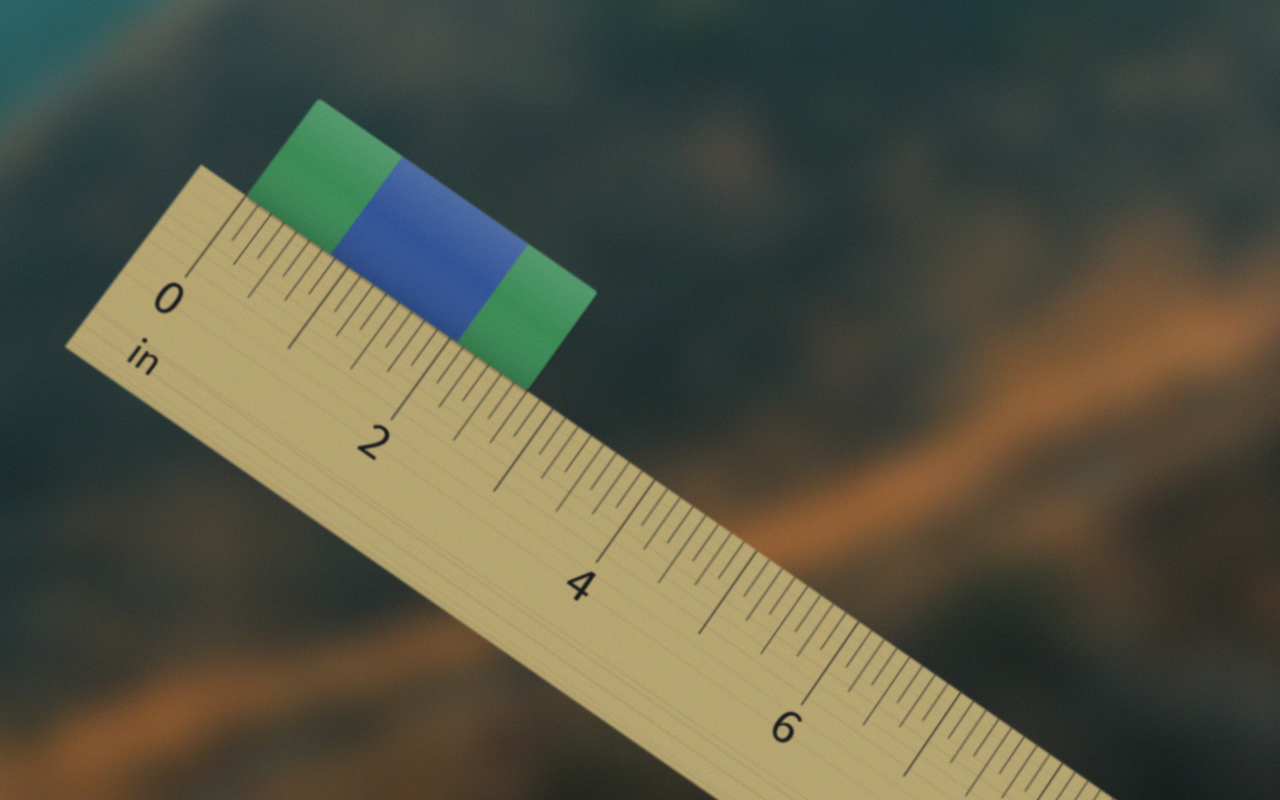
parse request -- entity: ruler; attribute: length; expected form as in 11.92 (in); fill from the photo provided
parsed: 2.75 (in)
